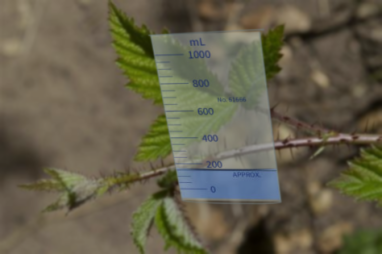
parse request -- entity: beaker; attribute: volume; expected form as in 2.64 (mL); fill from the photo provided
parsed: 150 (mL)
